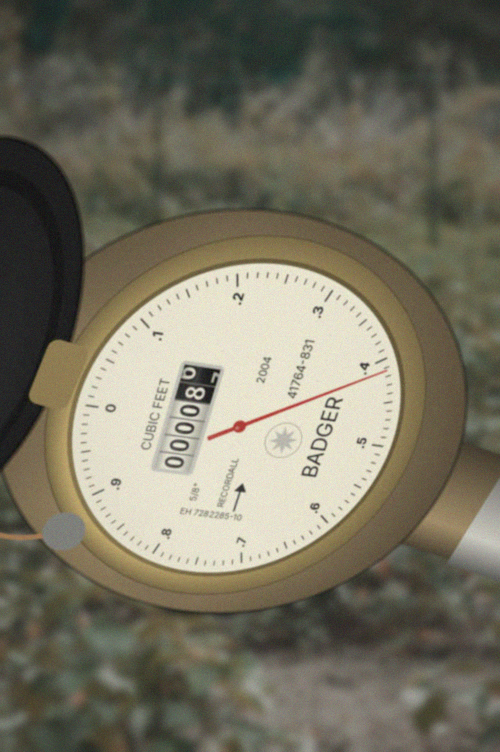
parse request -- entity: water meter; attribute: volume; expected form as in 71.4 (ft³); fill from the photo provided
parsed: 86.41 (ft³)
